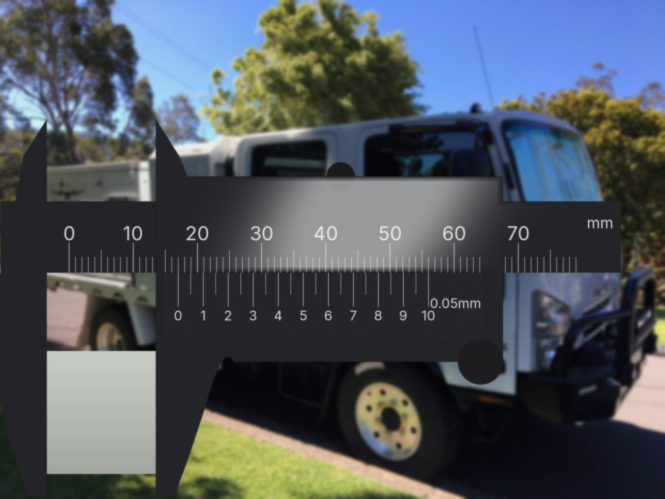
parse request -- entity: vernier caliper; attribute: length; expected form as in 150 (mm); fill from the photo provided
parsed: 17.0 (mm)
